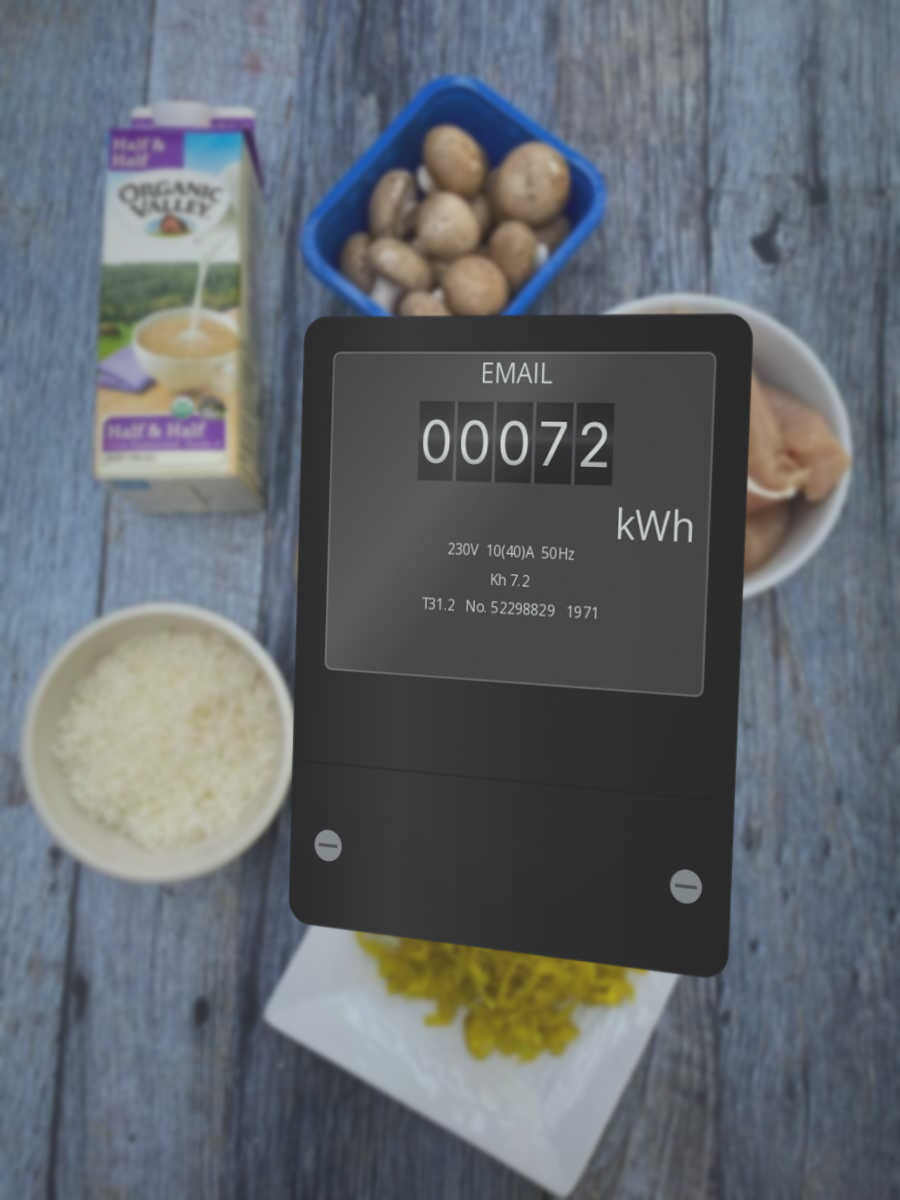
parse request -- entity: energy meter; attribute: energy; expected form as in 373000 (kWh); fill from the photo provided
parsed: 72 (kWh)
